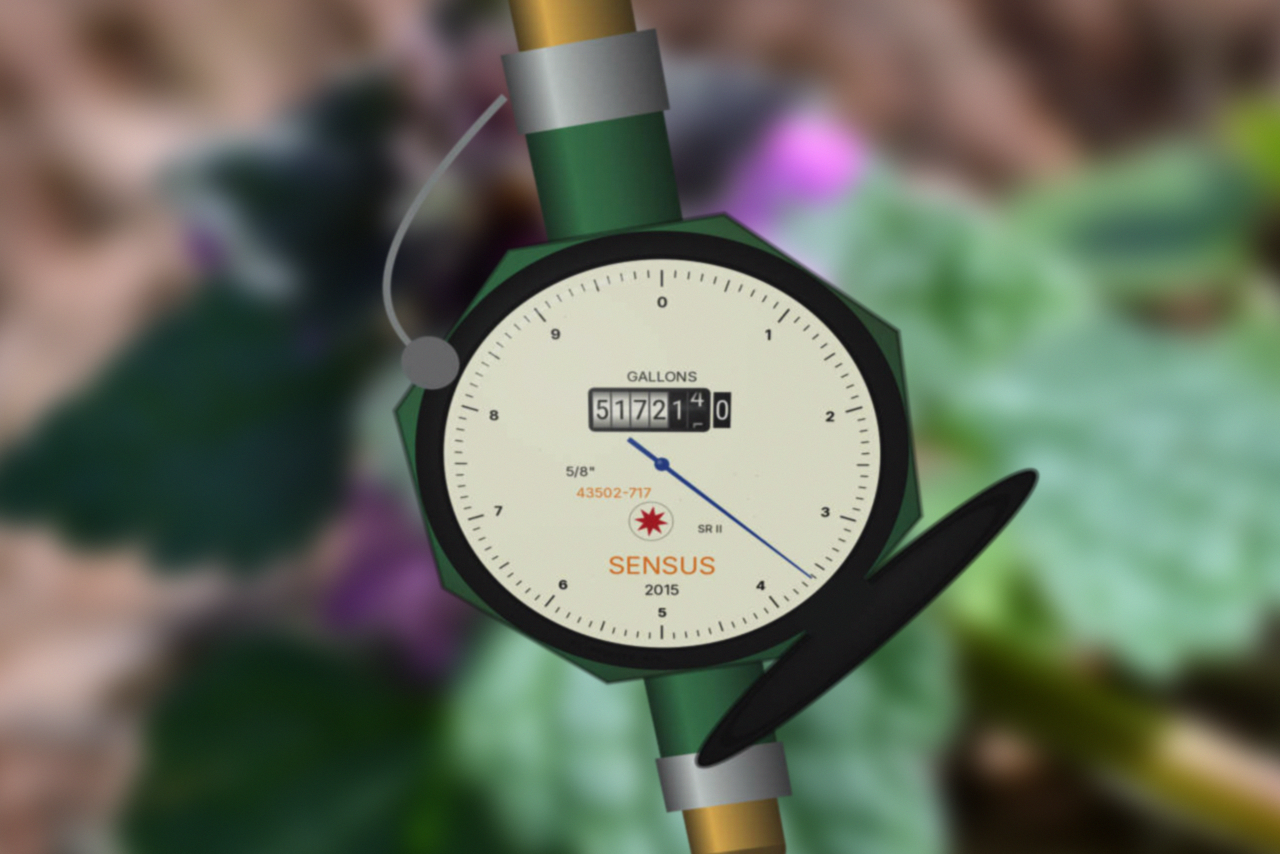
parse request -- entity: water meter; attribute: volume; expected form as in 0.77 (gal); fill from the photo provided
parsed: 5172143.6 (gal)
